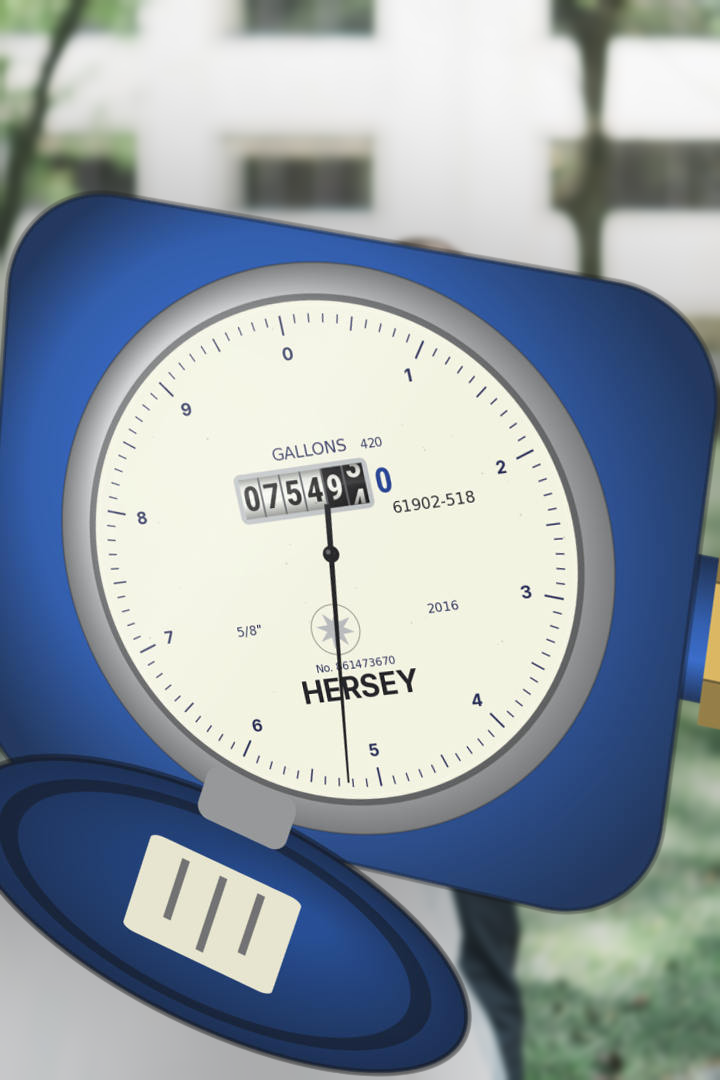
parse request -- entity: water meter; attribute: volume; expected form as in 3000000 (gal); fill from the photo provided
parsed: 754935.2 (gal)
